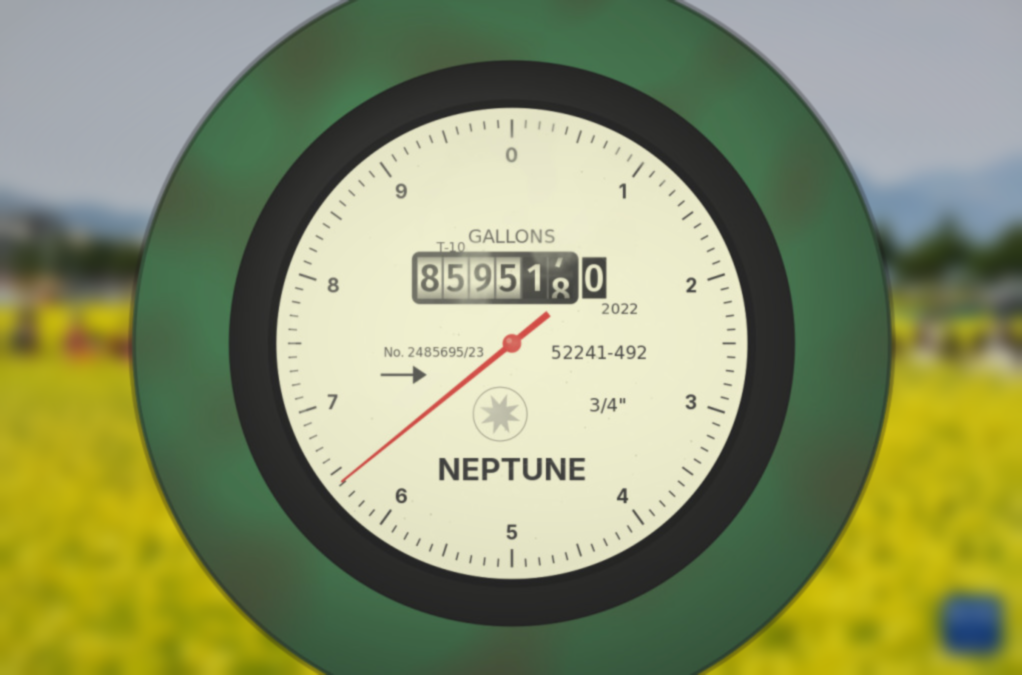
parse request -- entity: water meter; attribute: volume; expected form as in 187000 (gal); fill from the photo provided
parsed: 8595176.4 (gal)
